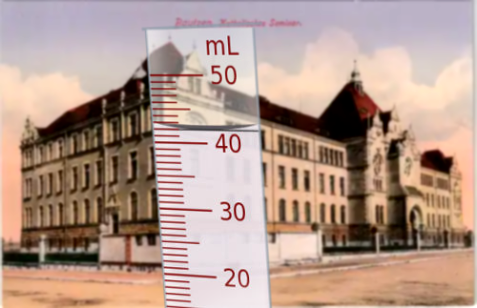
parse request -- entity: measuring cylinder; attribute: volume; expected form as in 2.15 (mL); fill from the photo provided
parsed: 42 (mL)
